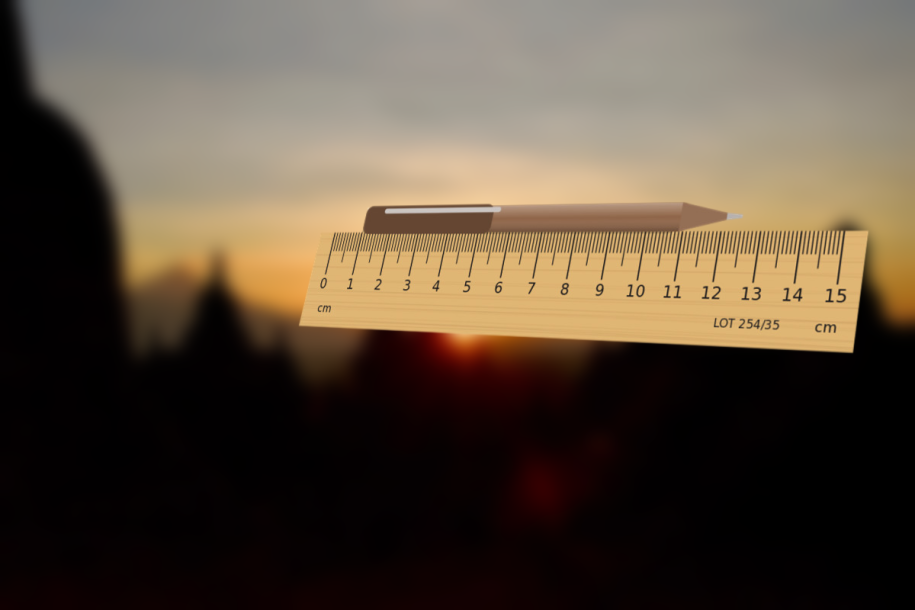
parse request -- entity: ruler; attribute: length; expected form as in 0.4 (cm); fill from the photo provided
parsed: 11.5 (cm)
